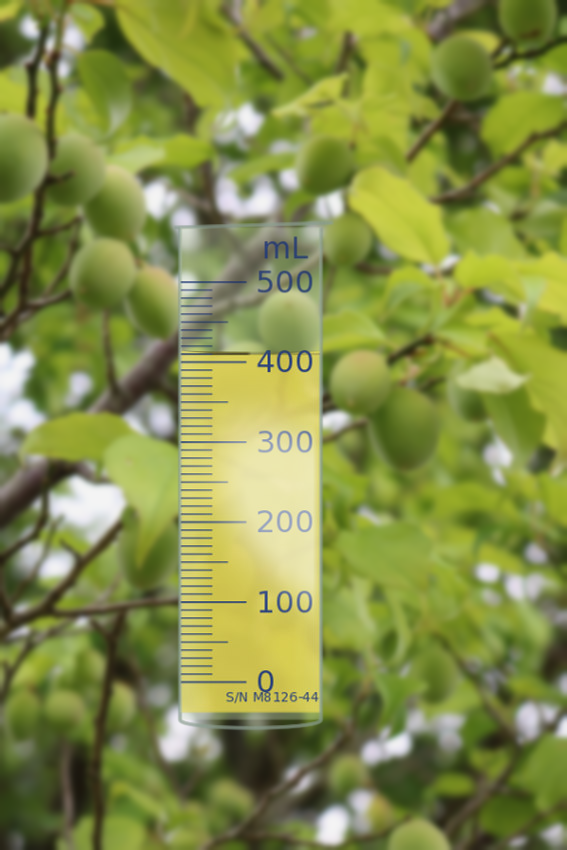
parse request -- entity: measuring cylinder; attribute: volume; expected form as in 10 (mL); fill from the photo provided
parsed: 410 (mL)
